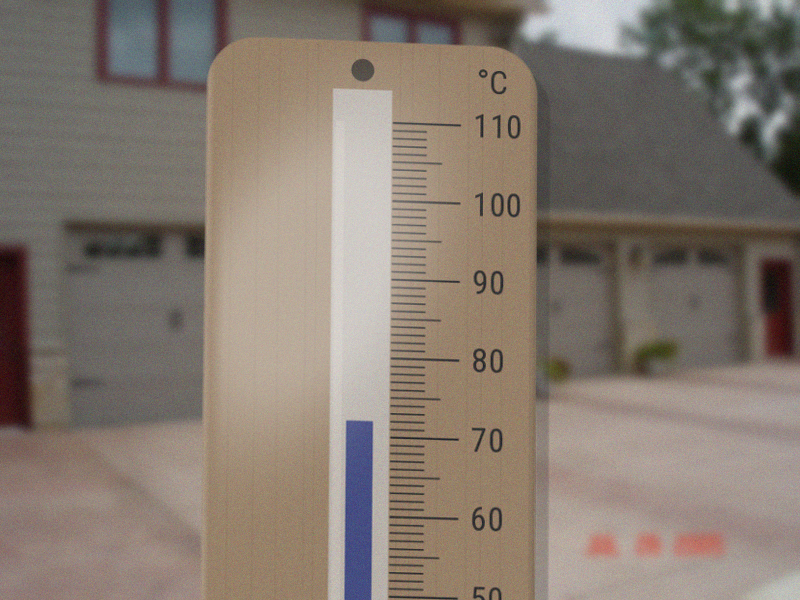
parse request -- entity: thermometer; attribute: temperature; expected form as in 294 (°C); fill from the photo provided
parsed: 72 (°C)
